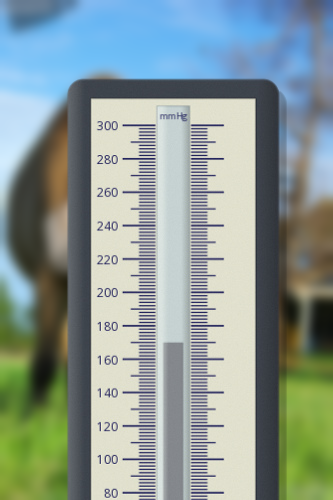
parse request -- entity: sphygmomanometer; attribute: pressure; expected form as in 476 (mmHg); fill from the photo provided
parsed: 170 (mmHg)
